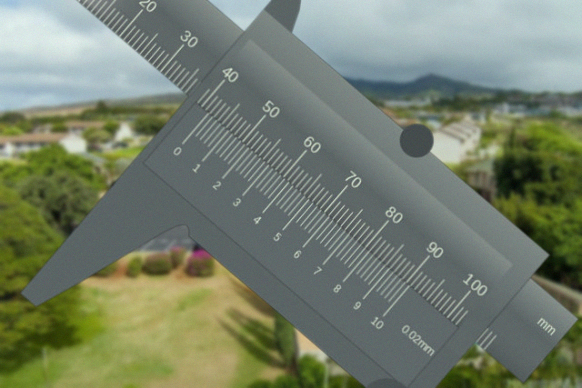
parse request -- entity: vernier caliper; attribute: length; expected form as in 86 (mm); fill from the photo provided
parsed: 41.8 (mm)
